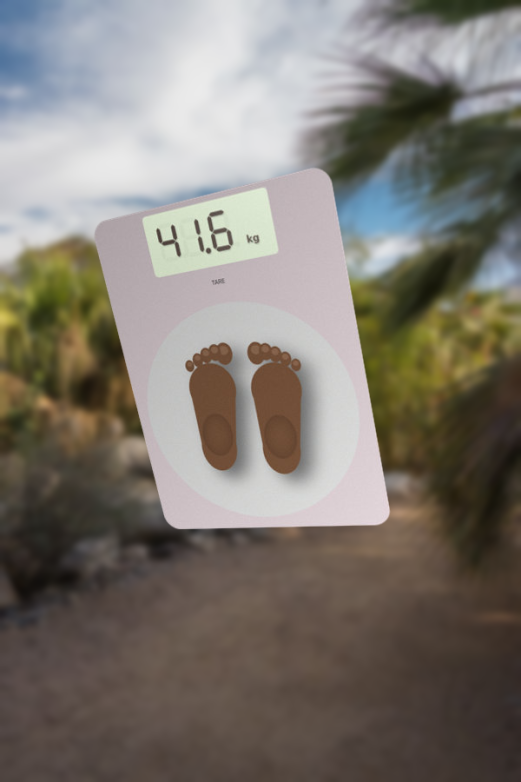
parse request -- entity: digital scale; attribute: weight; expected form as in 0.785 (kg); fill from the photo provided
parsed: 41.6 (kg)
